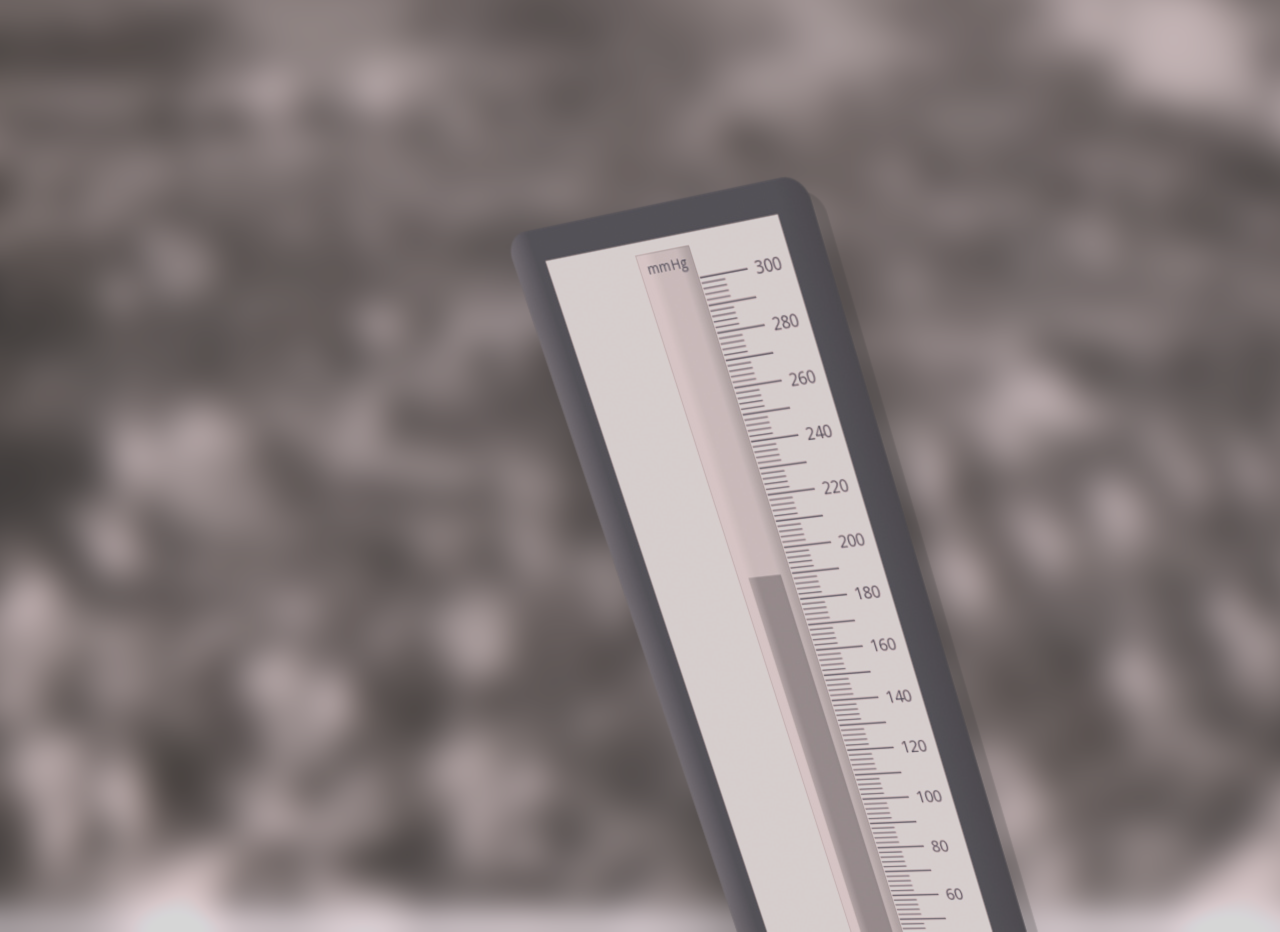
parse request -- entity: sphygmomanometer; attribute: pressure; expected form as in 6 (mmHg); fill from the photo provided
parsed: 190 (mmHg)
